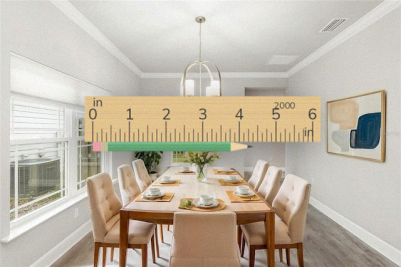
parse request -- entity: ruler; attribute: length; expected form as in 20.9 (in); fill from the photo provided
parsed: 4.375 (in)
